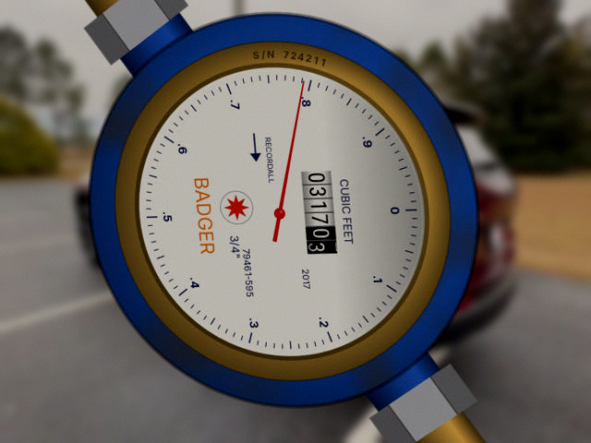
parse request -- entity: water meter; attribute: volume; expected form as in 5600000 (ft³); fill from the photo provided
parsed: 31702.79 (ft³)
